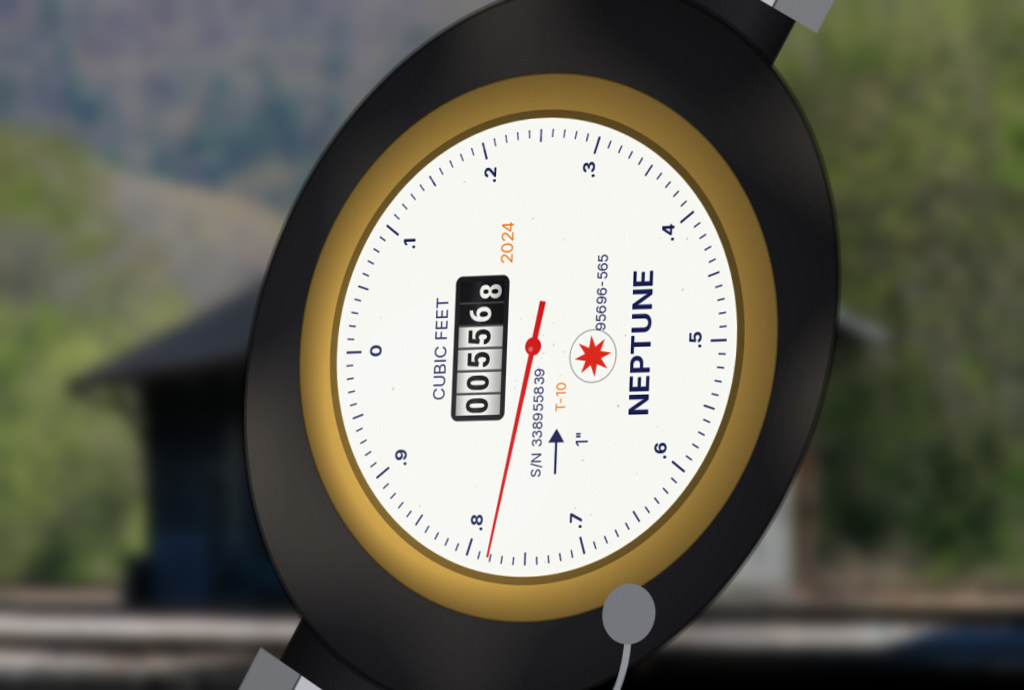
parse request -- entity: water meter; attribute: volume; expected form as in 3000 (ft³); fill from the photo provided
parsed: 5567.78 (ft³)
